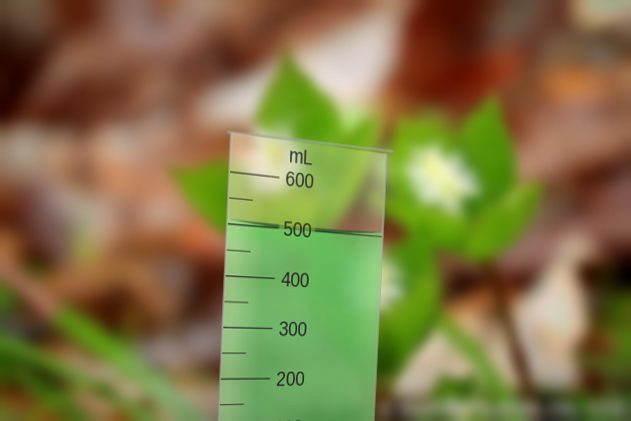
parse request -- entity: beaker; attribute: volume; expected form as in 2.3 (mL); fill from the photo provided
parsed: 500 (mL)
